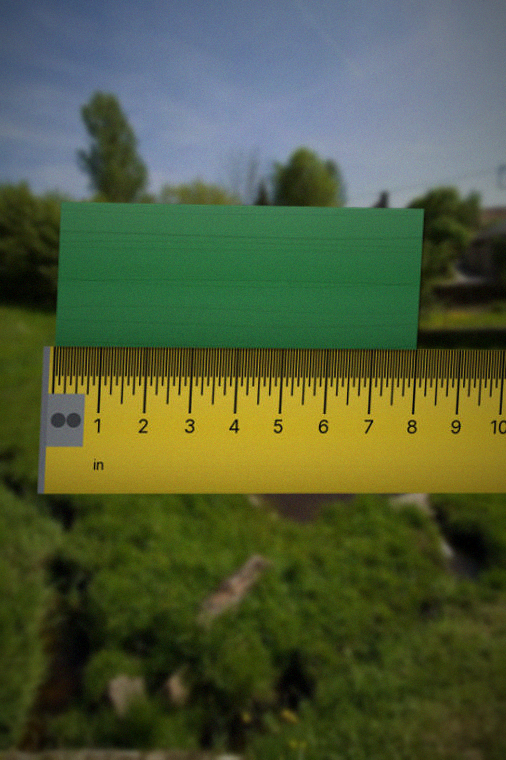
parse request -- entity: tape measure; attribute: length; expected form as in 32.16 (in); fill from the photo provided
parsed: 8 (in)
